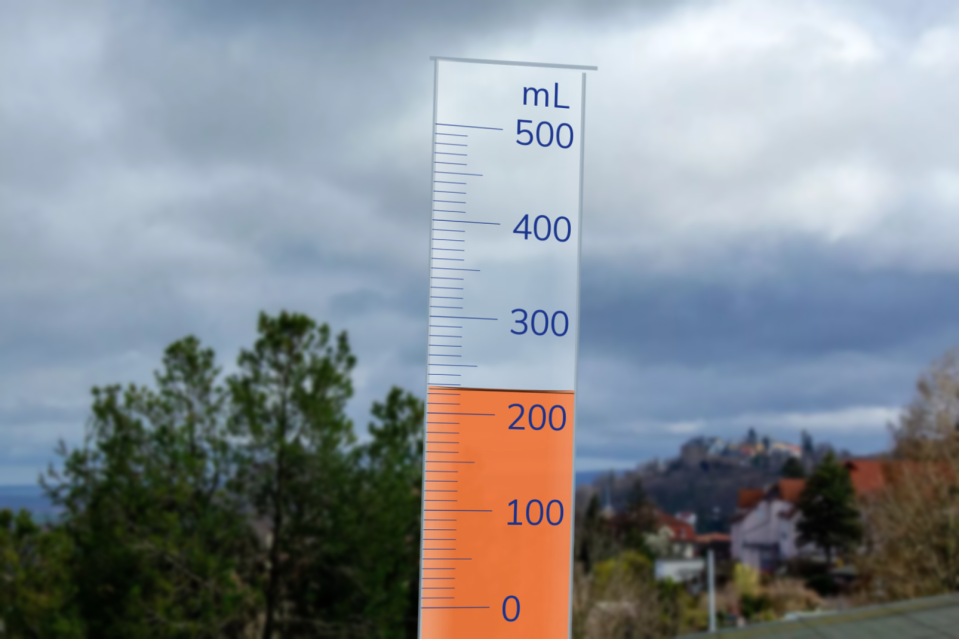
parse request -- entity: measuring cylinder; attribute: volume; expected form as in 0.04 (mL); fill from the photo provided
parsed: 225 (mL)
